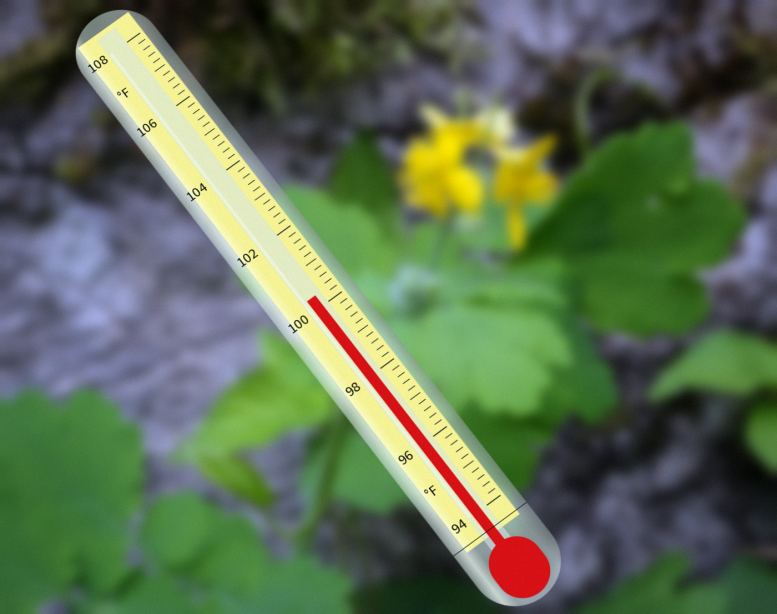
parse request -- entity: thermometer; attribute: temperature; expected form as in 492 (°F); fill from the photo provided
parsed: 100.3 (°F)
